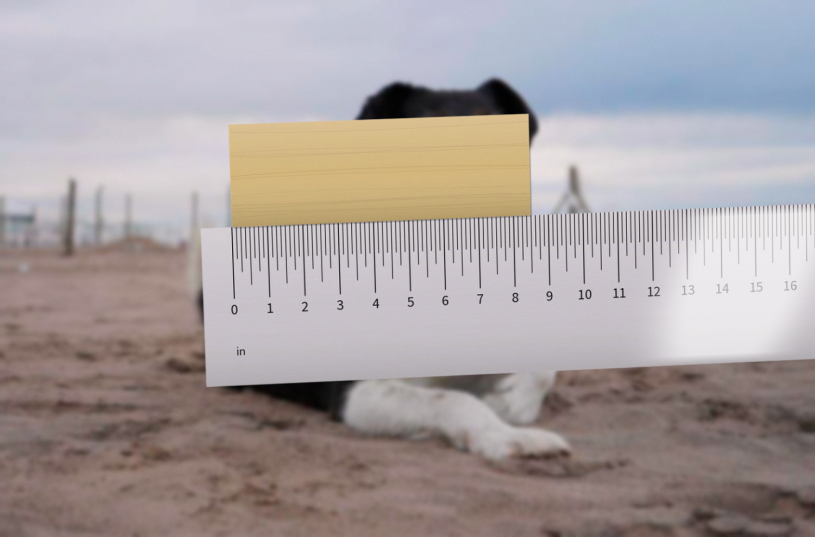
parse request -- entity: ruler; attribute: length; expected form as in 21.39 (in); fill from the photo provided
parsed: 8.5 (in)
